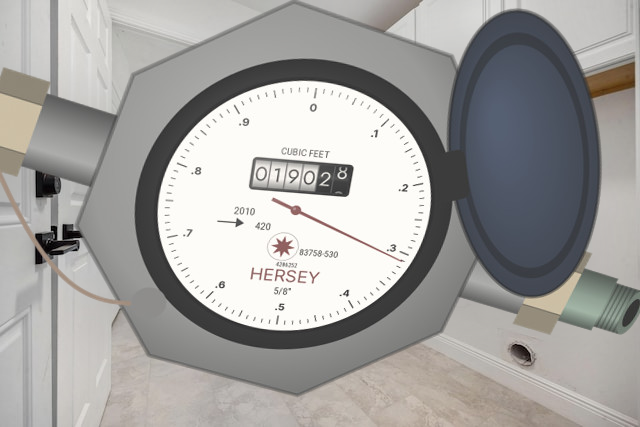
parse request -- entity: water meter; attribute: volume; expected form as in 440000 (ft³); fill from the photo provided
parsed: 19028.31 (ft³)
